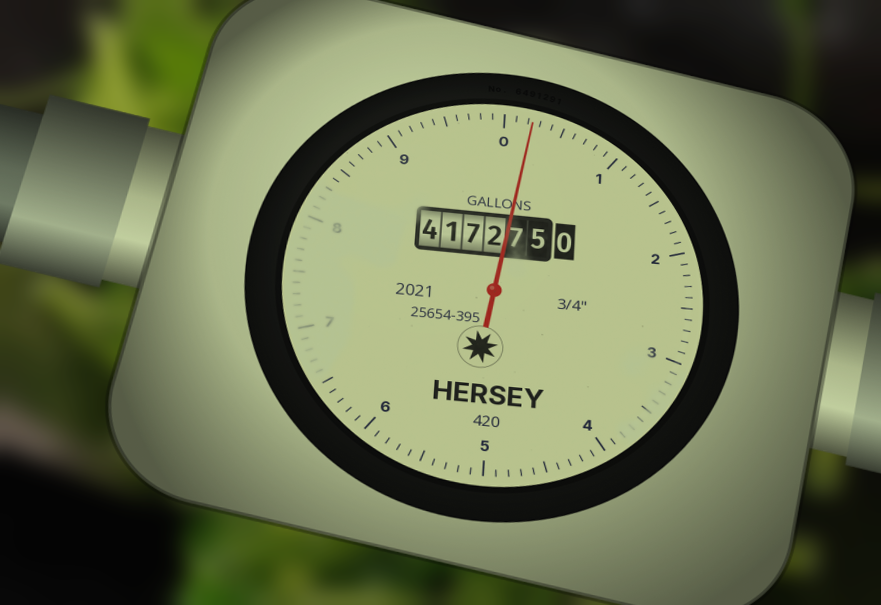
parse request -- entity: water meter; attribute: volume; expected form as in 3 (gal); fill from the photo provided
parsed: 4172750.2 (gal)
